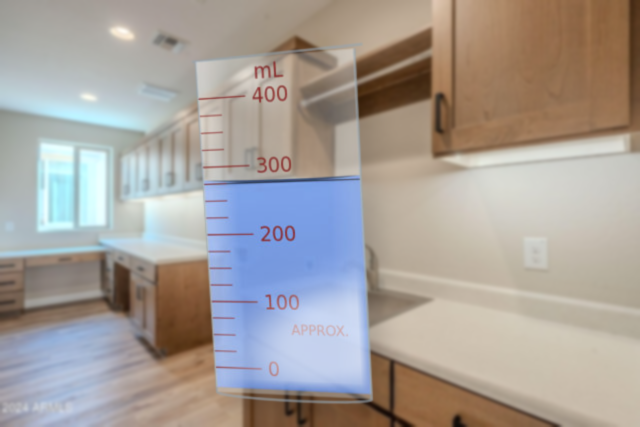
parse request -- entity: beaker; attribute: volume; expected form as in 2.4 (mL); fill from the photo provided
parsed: 275 (mL)
